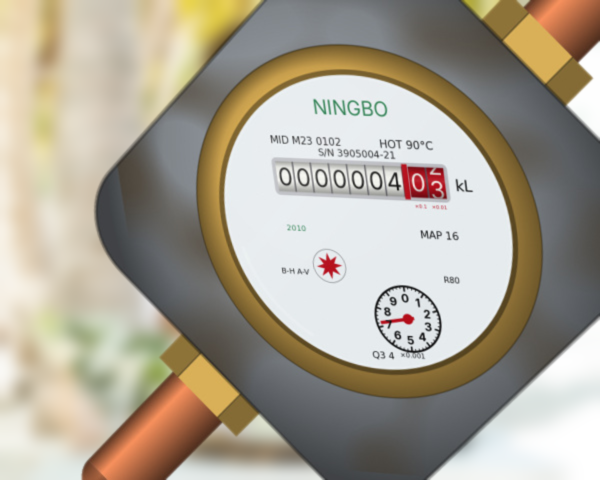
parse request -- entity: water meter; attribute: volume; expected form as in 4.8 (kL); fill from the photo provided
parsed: 4.027 (kL)
